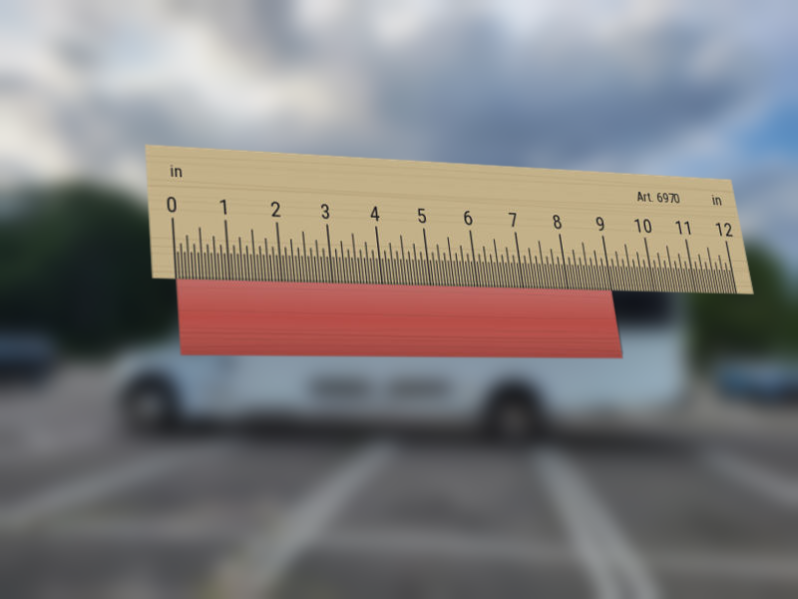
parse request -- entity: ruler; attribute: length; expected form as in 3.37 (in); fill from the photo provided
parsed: 9 (in)
